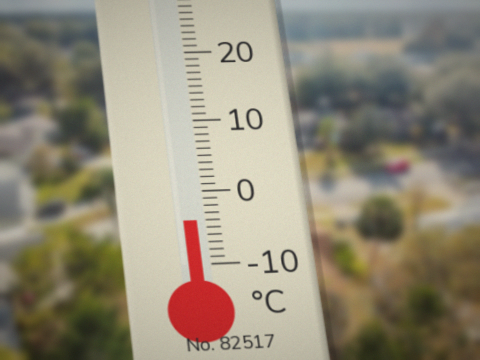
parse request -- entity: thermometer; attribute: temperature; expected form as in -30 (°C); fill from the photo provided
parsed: -4 (°C)
